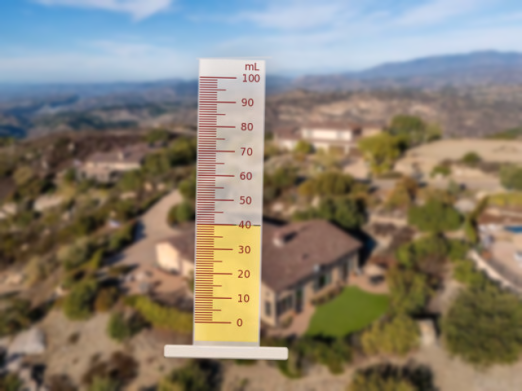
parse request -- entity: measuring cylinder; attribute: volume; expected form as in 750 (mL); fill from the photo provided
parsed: 40 (mL)
